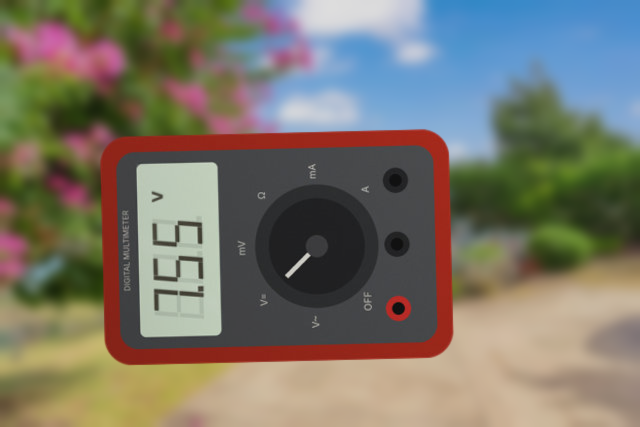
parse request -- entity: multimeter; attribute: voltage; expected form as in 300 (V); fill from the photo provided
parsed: 7.55 (V)
